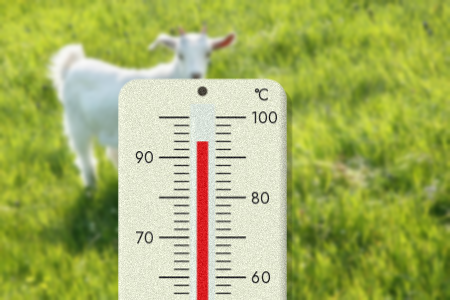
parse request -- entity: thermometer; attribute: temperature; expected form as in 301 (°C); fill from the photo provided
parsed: 94 (°C)
